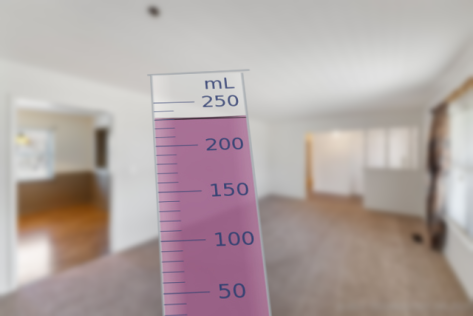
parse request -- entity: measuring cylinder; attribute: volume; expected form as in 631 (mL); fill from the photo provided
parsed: 230 (mL)
